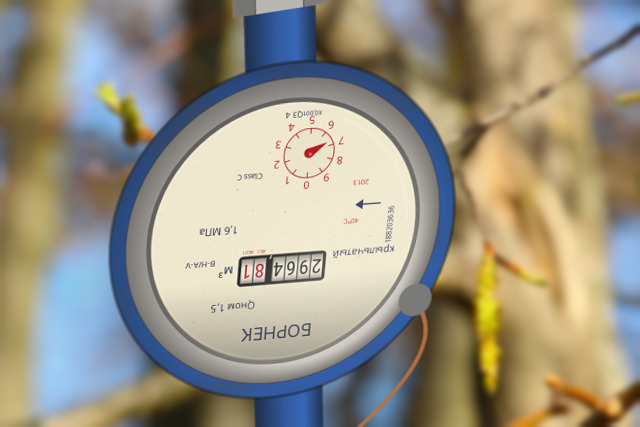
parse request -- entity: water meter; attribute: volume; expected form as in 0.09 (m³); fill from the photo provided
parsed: 2964.816 (m³)
